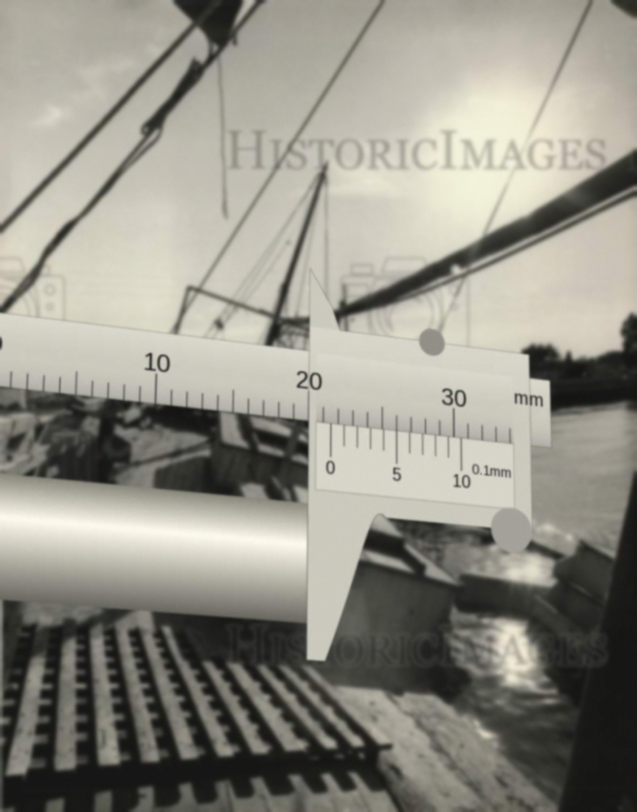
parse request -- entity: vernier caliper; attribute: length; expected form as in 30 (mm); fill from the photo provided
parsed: 21.5 (mm)
